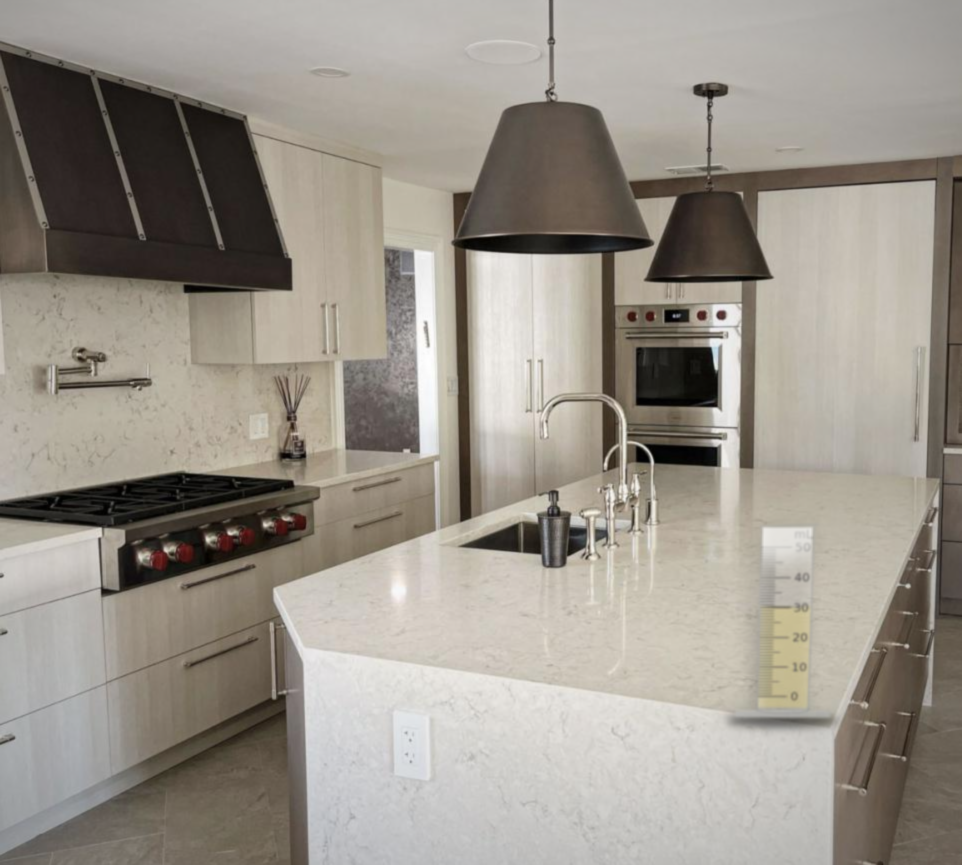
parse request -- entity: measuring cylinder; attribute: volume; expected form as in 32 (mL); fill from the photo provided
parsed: 30 (mL)
